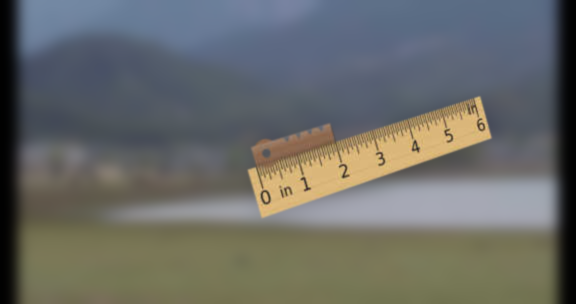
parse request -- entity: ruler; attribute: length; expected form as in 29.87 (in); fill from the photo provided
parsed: 2 (in)
